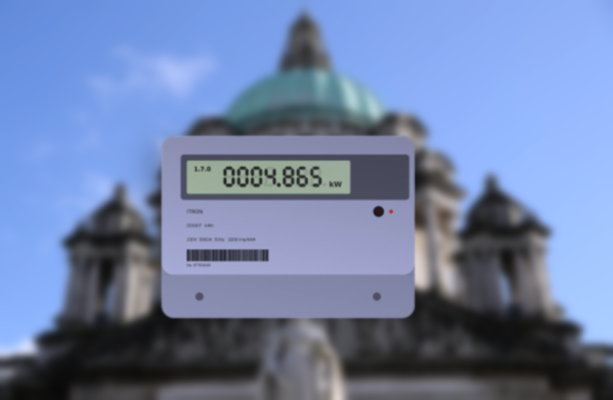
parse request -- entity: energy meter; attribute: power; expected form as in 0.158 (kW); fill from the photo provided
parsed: 4.865 (kW)
